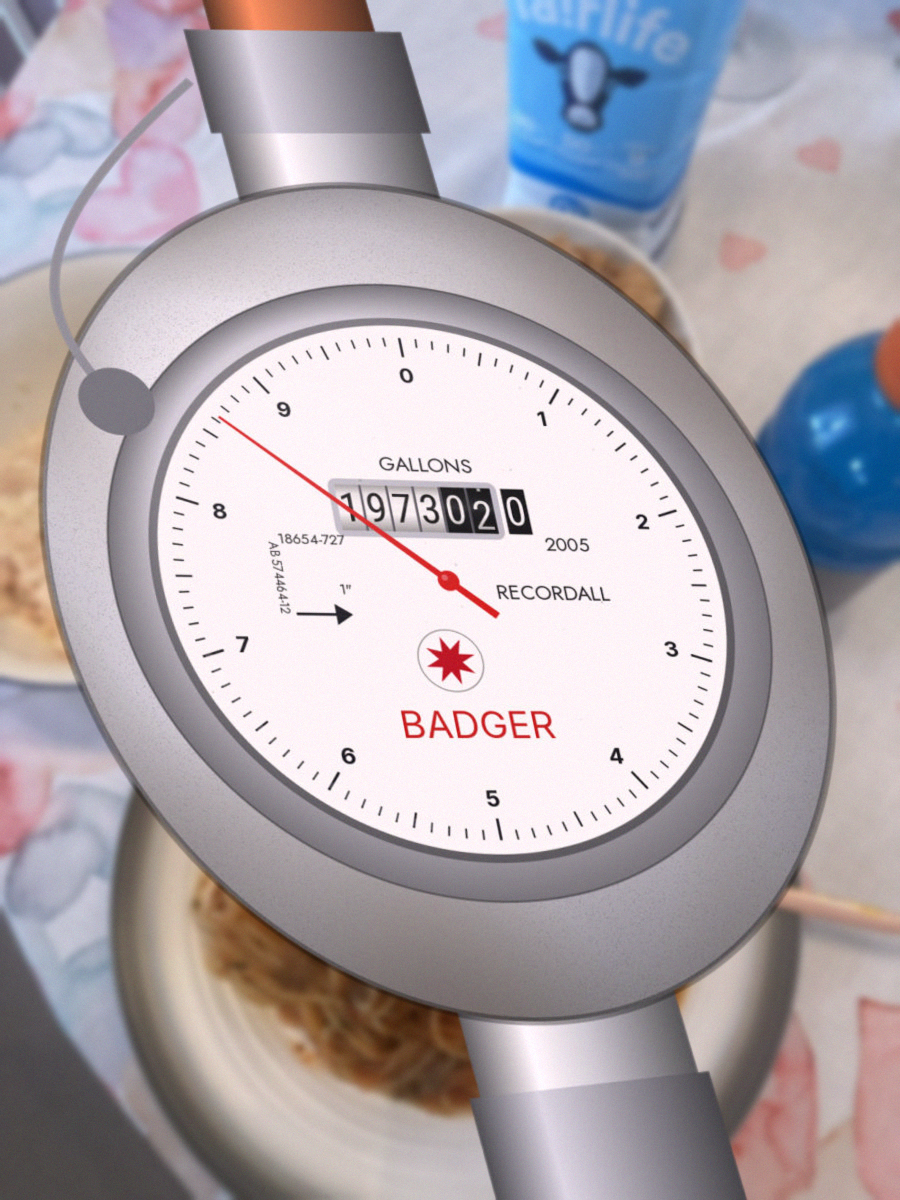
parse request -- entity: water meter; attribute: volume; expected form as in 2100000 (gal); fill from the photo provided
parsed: 1973018.6 (gal)
